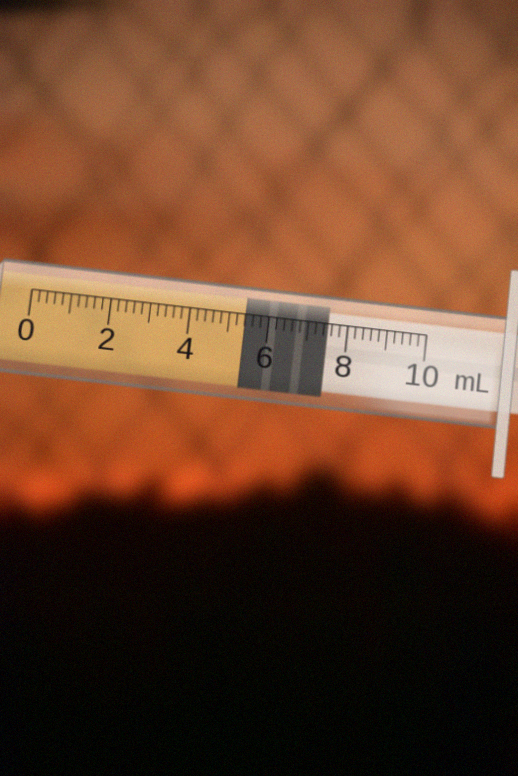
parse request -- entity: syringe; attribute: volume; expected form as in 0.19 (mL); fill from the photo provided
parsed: 5.4 (mL)
